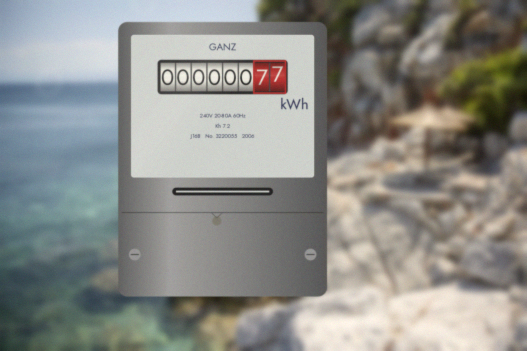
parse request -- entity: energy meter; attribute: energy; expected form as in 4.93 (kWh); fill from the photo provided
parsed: 0.77 (kWh)
